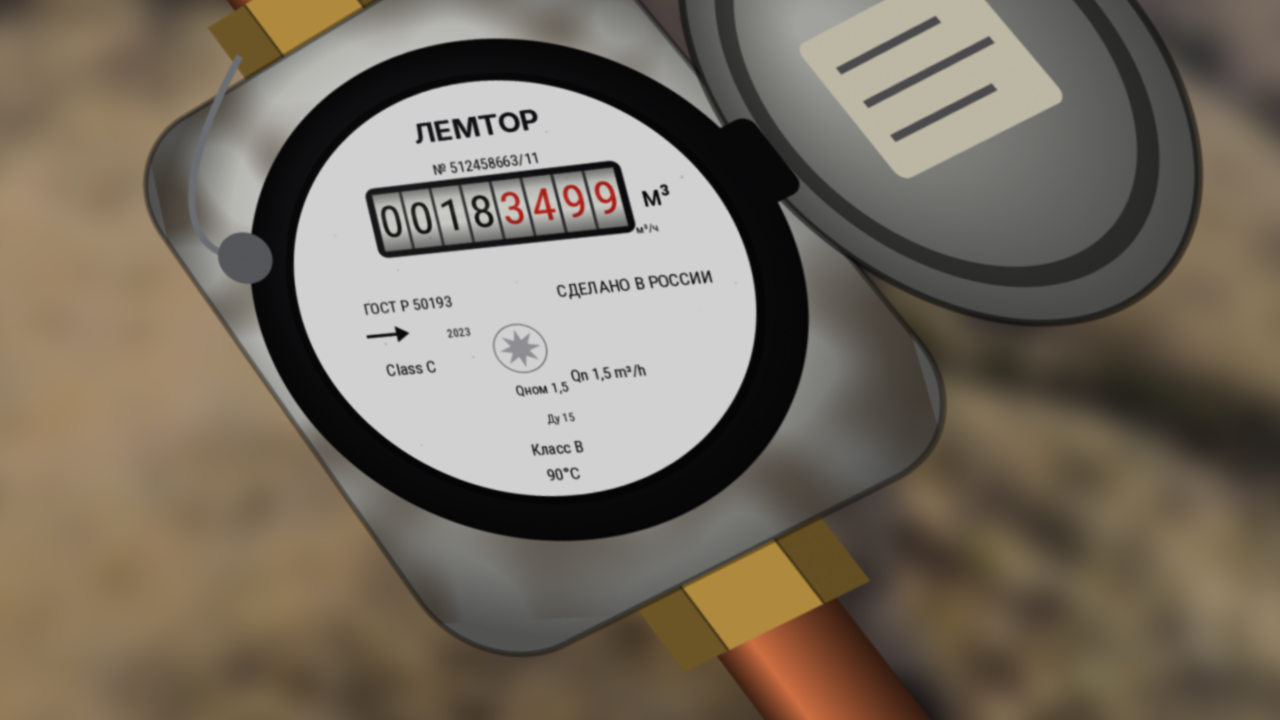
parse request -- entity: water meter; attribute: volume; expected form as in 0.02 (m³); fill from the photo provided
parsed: 18.3499 (m³)
